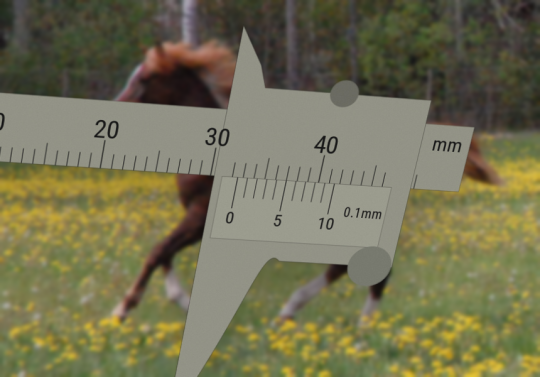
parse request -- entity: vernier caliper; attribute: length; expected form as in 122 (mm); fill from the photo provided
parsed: 32.5 (mm)
